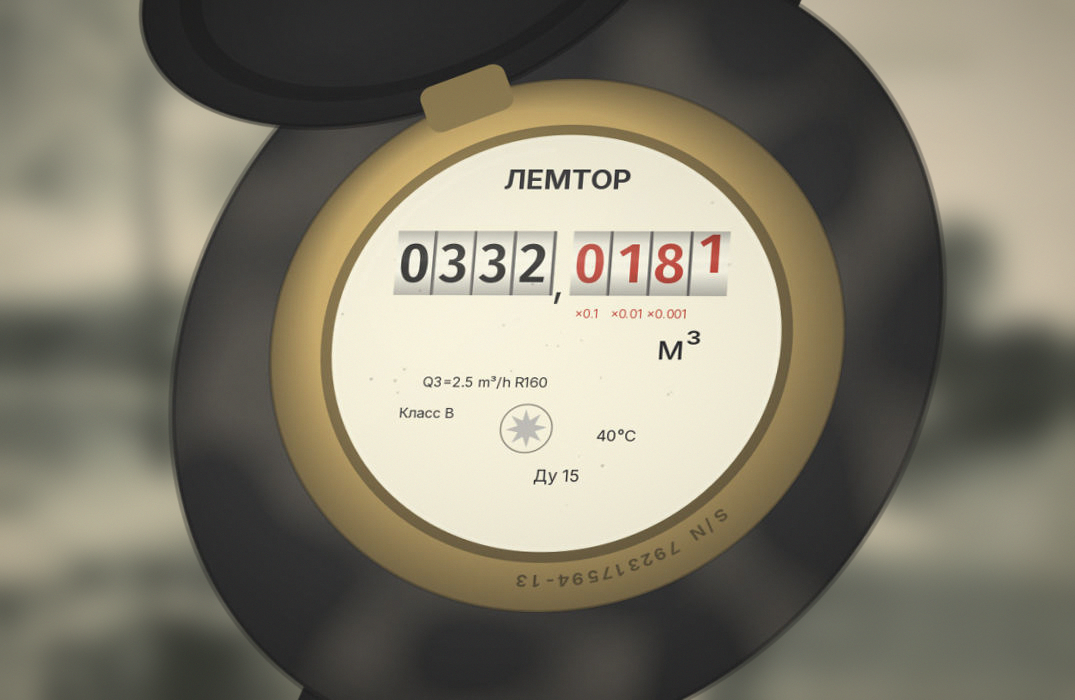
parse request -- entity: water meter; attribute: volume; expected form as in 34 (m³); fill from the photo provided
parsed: 332.0181 (m³)
